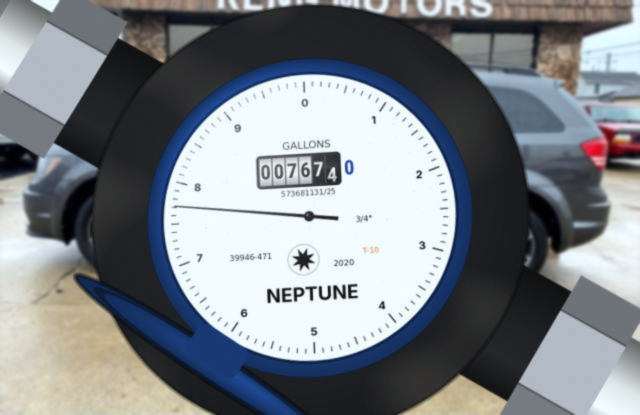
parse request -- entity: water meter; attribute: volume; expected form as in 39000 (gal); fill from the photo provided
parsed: 76737.7 (gal)
